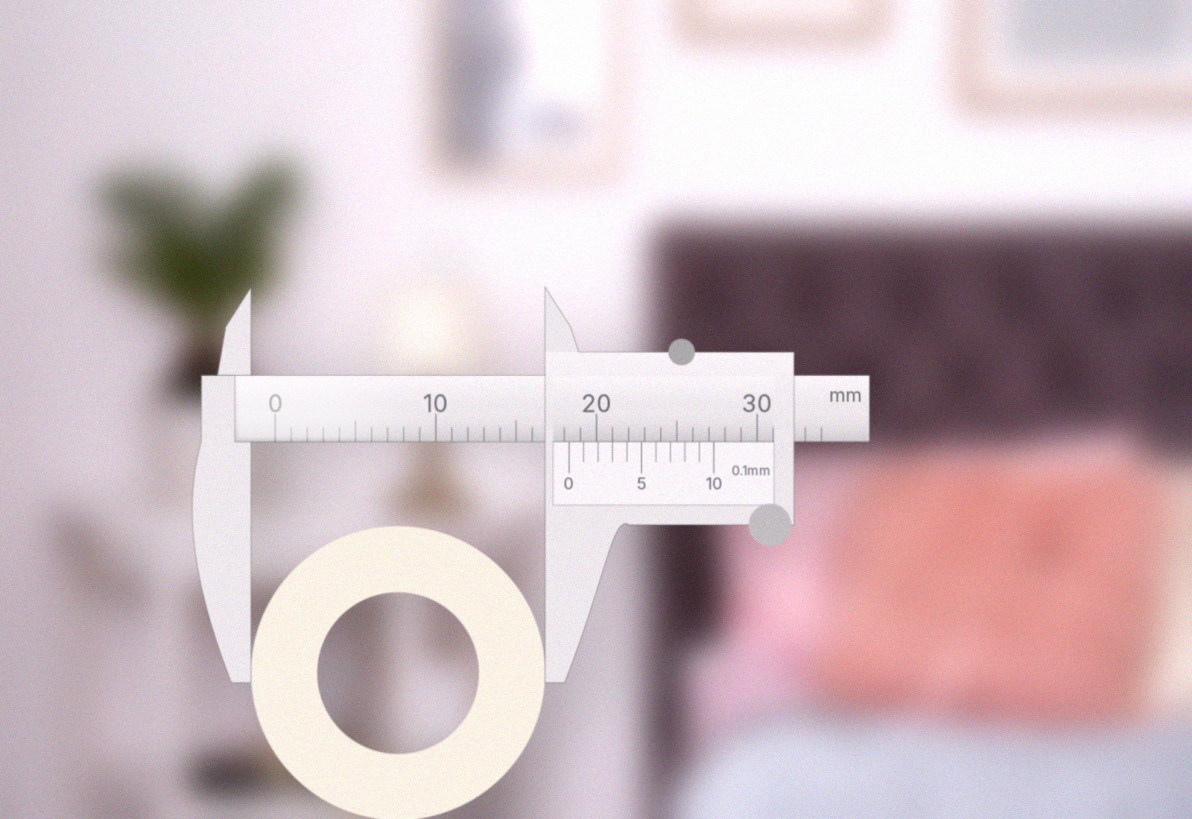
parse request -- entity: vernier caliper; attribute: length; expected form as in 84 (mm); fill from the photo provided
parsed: 18.3 (mm)
